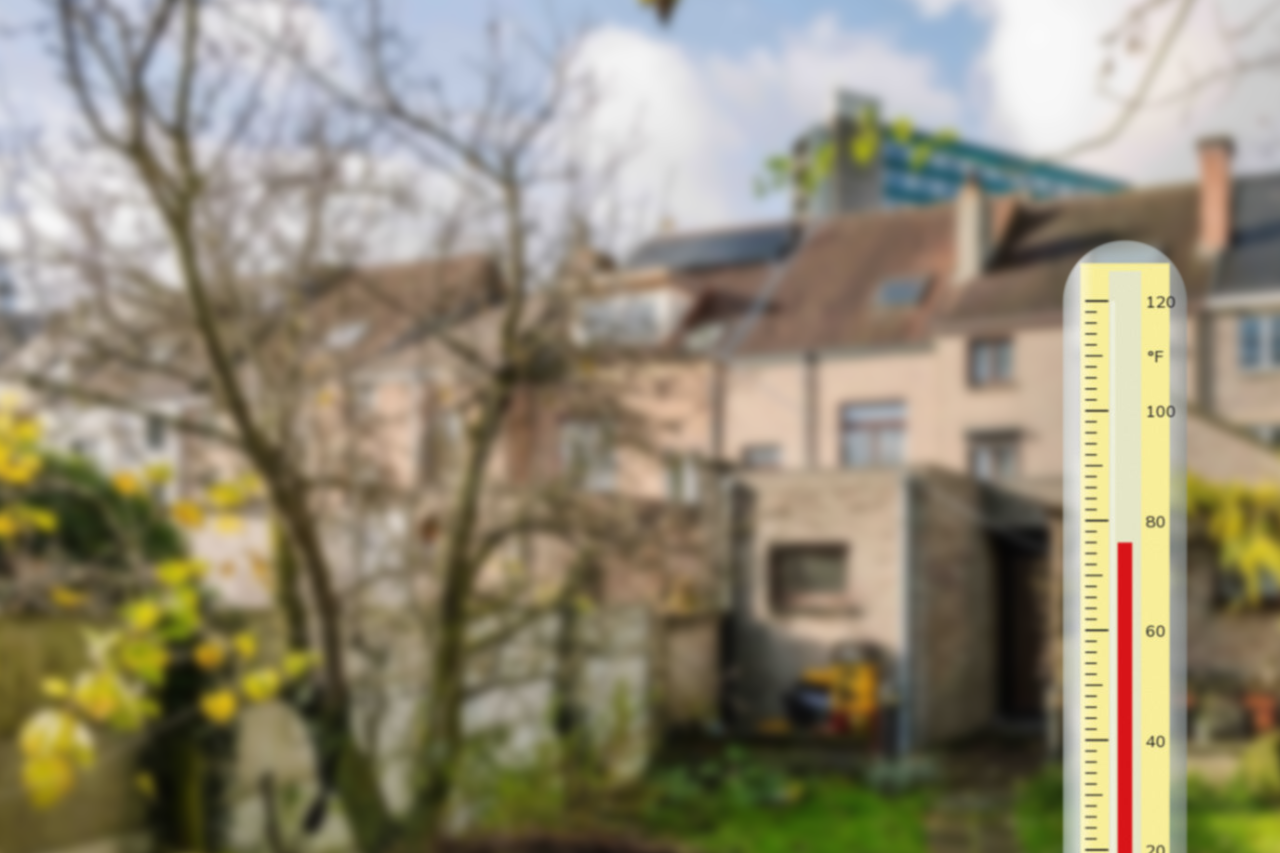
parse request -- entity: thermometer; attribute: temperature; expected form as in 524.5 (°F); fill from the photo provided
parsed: 76 (°F)
